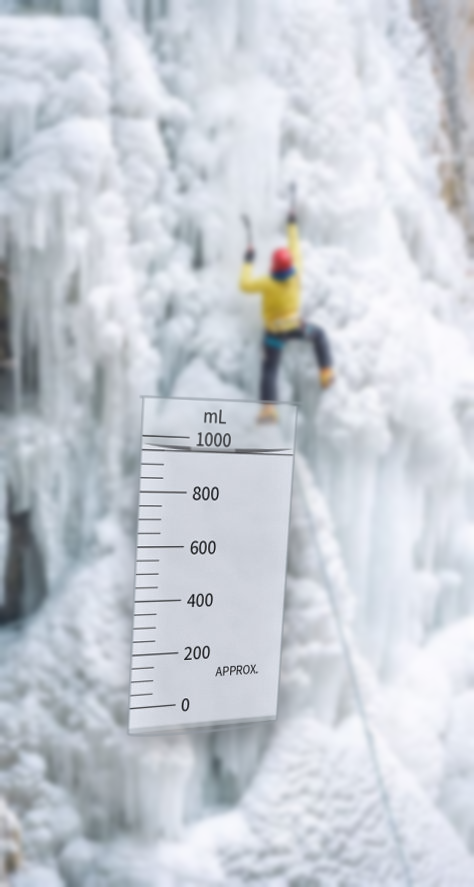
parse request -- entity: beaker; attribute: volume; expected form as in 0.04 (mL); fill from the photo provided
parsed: 950 (mL)
